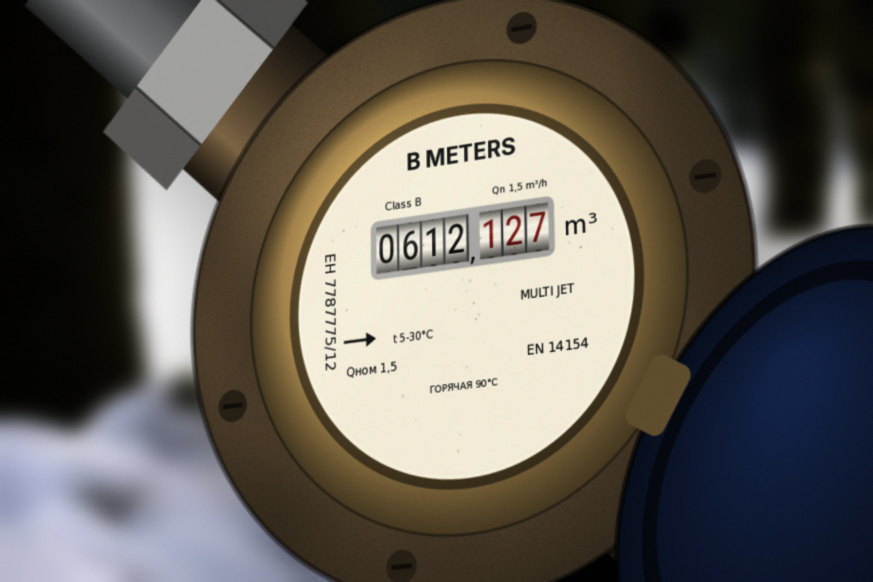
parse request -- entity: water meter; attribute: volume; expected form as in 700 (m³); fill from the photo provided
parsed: 612.127 (m³)
